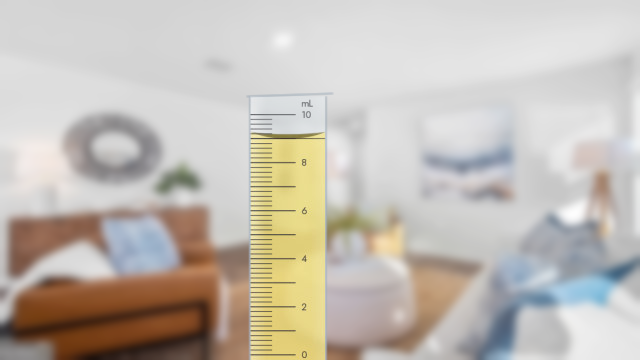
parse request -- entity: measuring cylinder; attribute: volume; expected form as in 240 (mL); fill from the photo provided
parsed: 9 (mL)
